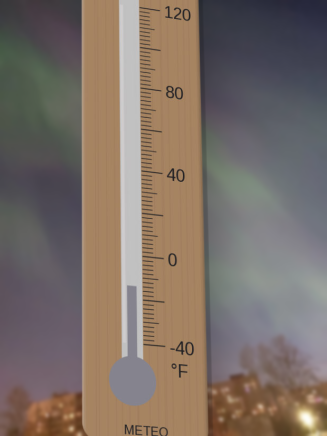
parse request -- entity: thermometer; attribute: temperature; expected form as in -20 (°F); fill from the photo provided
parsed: -14 (°F)
